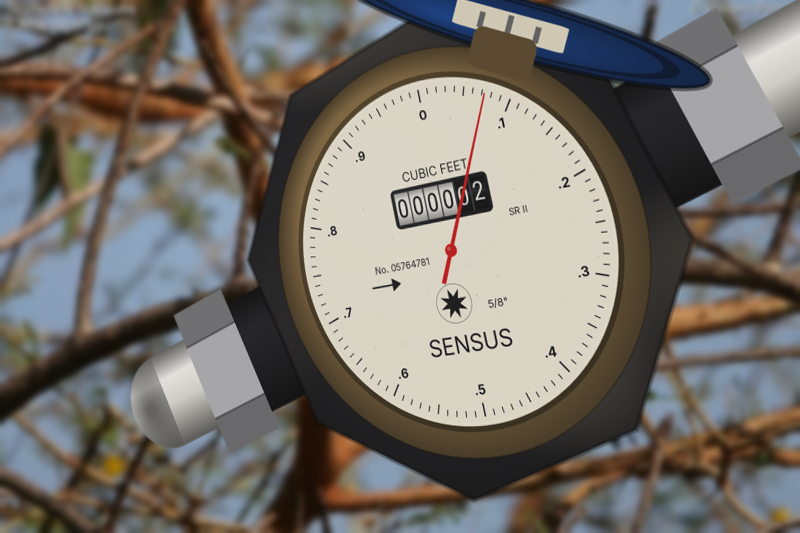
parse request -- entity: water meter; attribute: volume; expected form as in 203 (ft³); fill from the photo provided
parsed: 2.07 (ft³)
